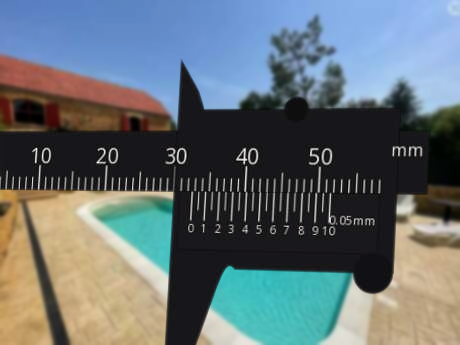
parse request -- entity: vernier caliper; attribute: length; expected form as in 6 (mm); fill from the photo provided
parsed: 32.6 (mm)
